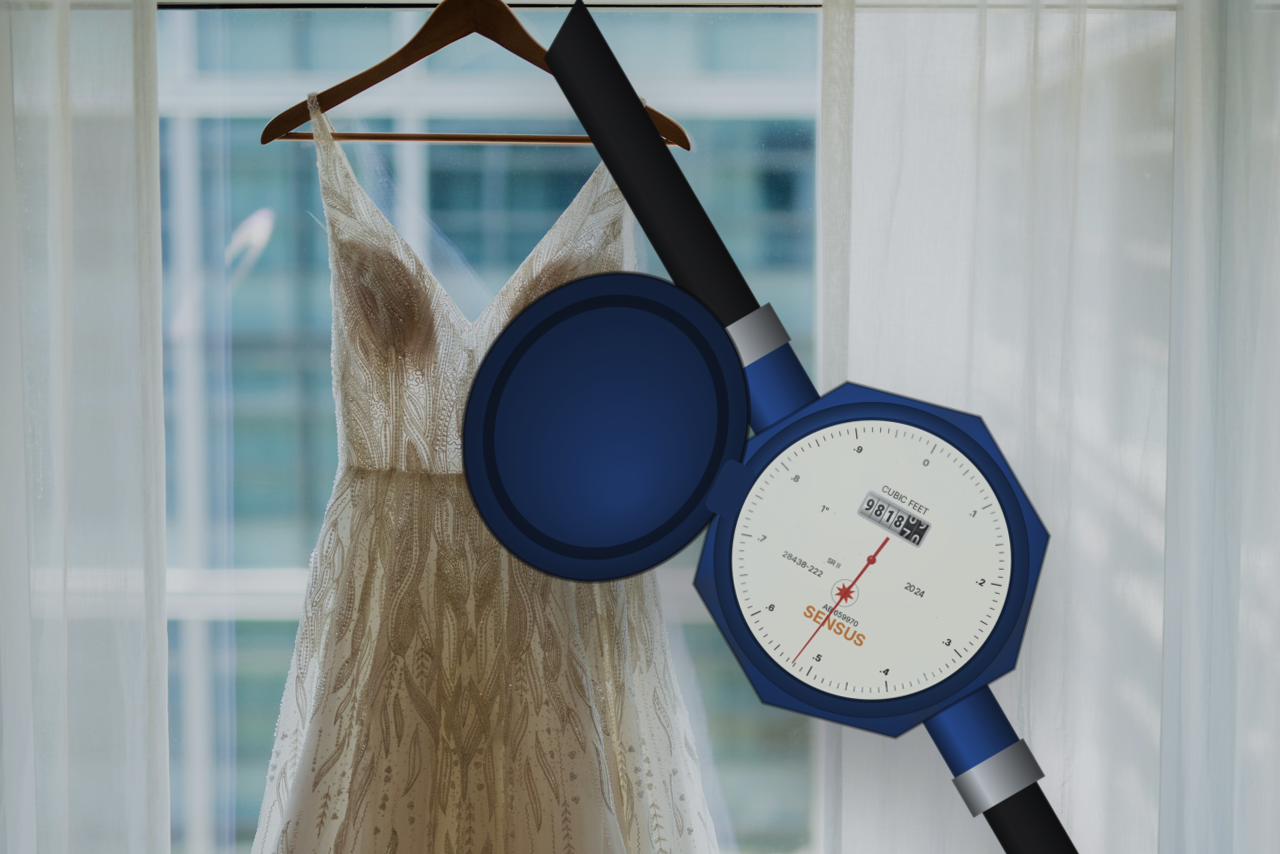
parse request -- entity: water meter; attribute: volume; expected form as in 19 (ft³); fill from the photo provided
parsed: 981869.52 (ft³)
